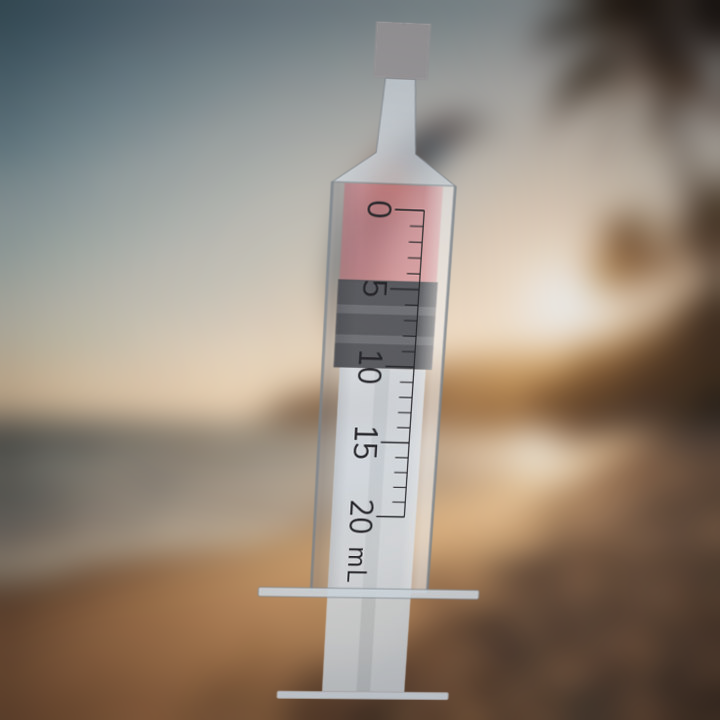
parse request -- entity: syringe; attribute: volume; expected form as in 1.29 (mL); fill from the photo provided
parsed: 4.5 (mL)
